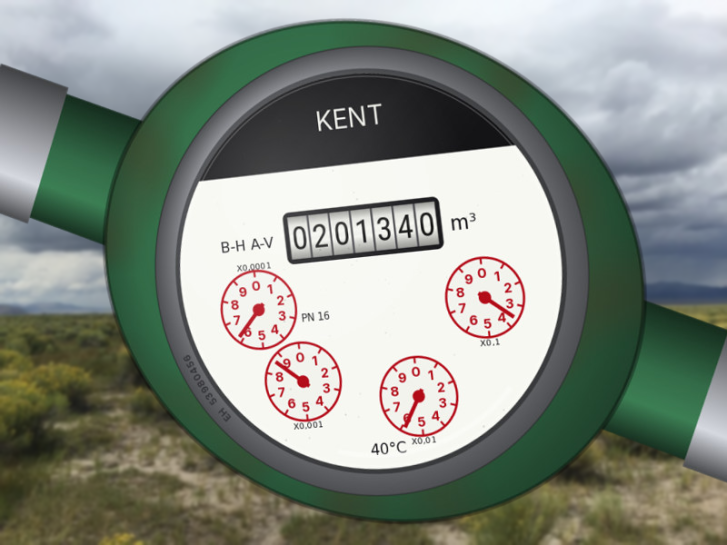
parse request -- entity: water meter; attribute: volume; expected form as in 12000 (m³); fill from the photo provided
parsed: 201340.3586 (m³)
